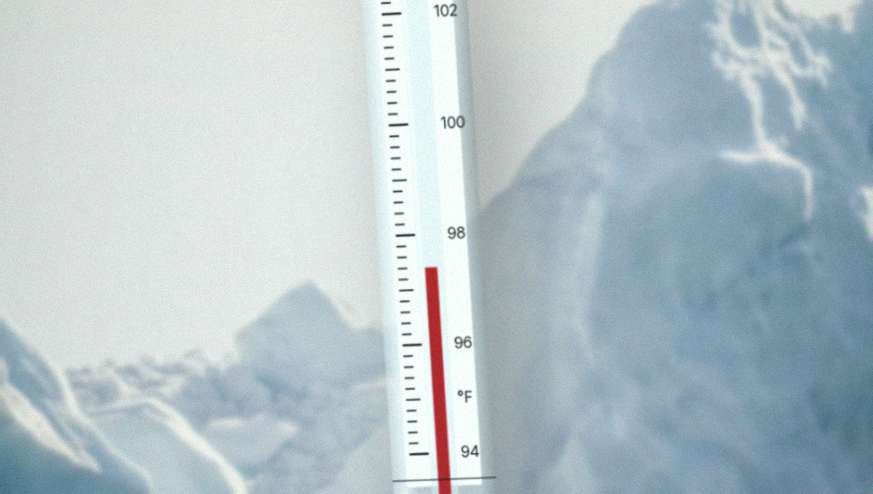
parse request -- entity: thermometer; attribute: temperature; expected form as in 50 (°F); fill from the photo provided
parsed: 97.4 (°F)
